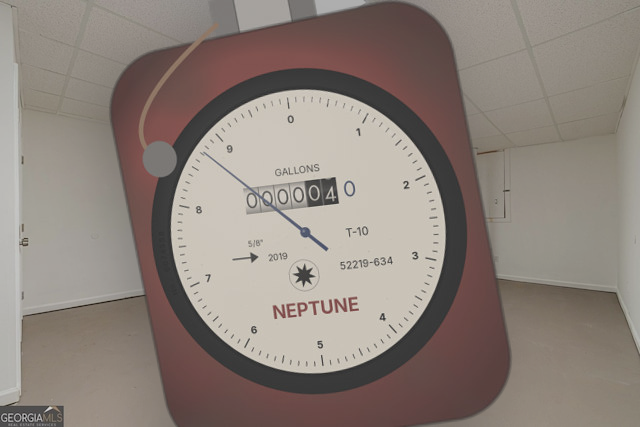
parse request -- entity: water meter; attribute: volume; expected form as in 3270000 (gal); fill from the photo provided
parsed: 38.7 (gal)
